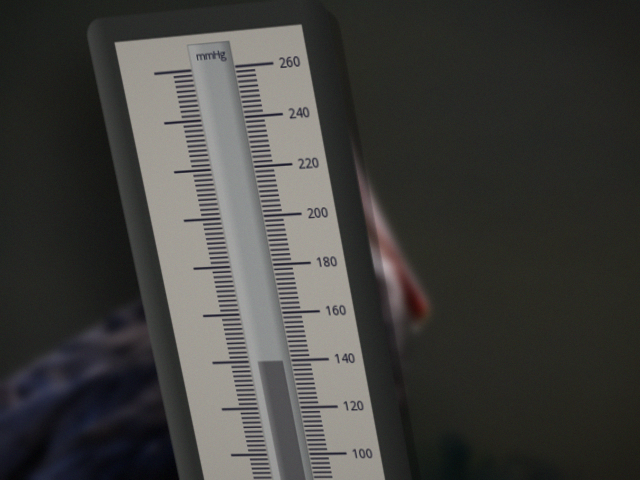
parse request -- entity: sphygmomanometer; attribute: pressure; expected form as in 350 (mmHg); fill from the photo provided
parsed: 140 (mmHg)
